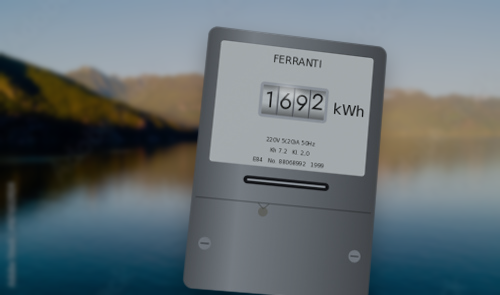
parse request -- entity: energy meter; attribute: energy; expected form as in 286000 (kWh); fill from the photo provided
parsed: 1692 (kWh)
